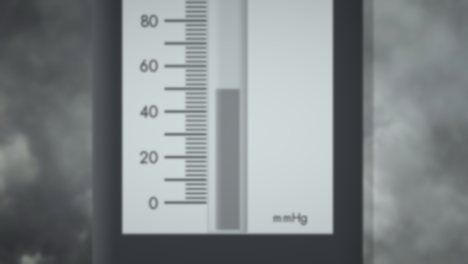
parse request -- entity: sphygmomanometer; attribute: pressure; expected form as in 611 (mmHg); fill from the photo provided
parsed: 50 (mmHg)
